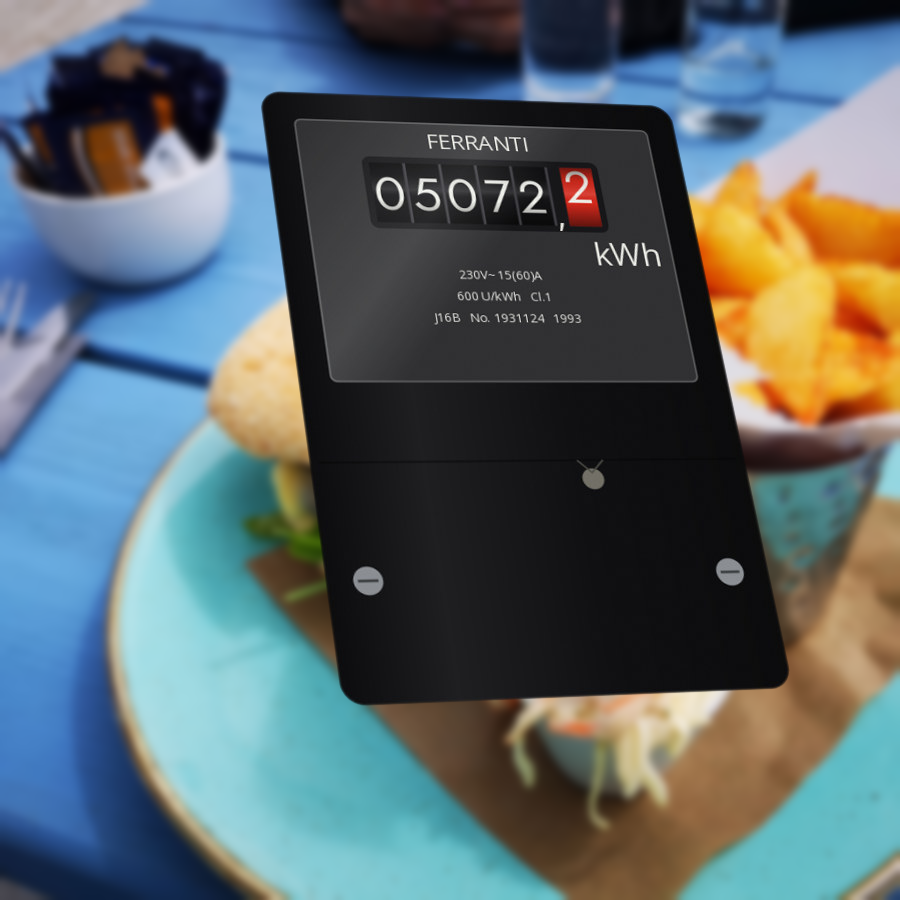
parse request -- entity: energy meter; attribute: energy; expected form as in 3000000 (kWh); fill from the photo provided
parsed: 5072.2 (kWh)
